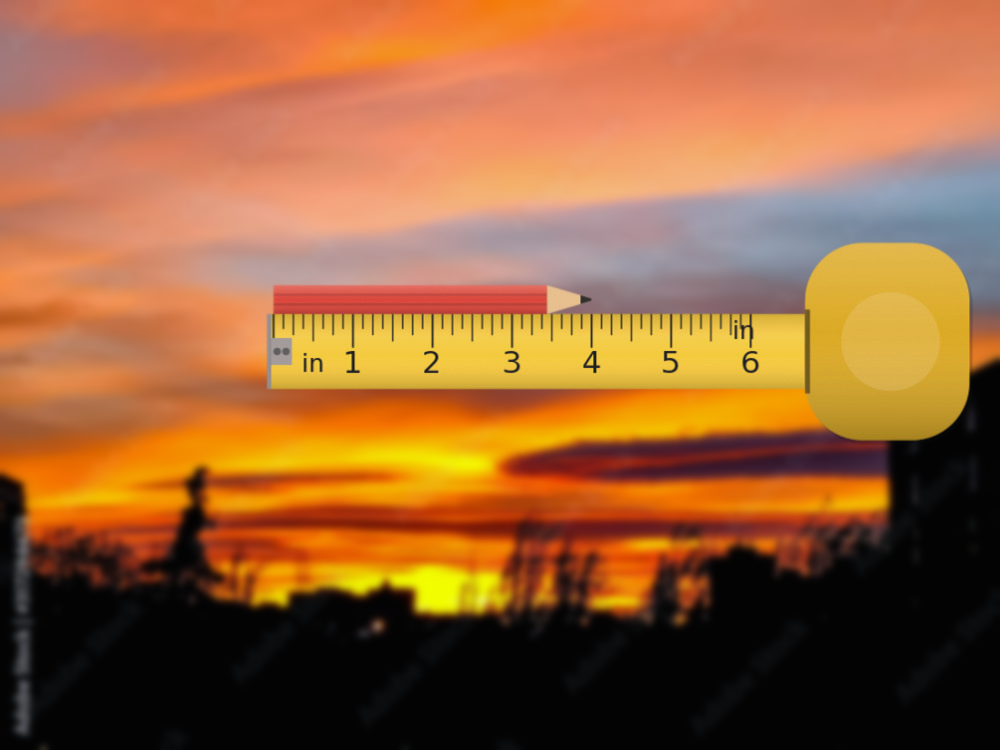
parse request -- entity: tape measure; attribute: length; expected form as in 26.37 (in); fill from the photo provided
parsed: 4 (in)
